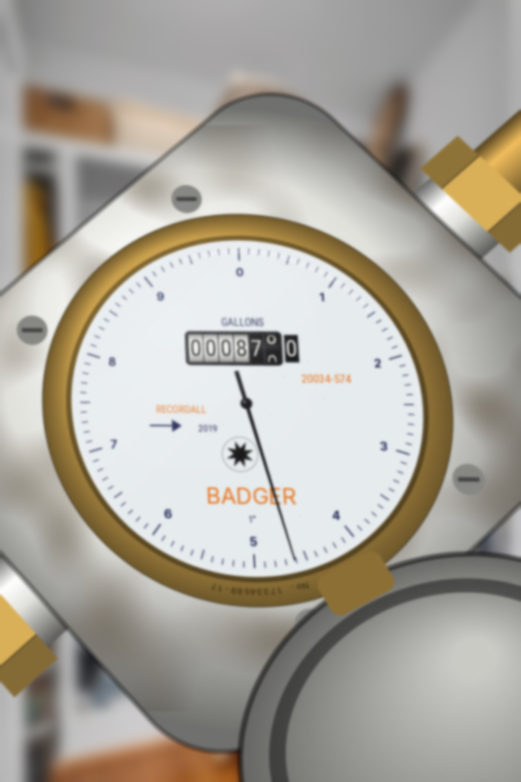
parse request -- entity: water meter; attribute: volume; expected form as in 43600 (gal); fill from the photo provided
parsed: 8784.6 (gal)
